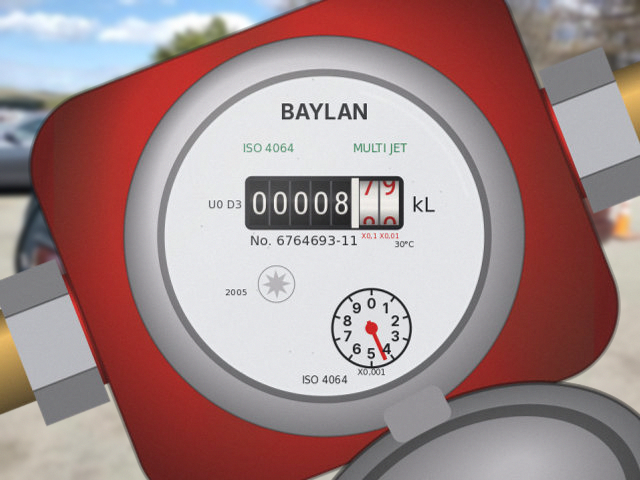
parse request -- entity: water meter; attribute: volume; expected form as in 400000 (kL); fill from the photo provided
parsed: 8.794 (kL)
